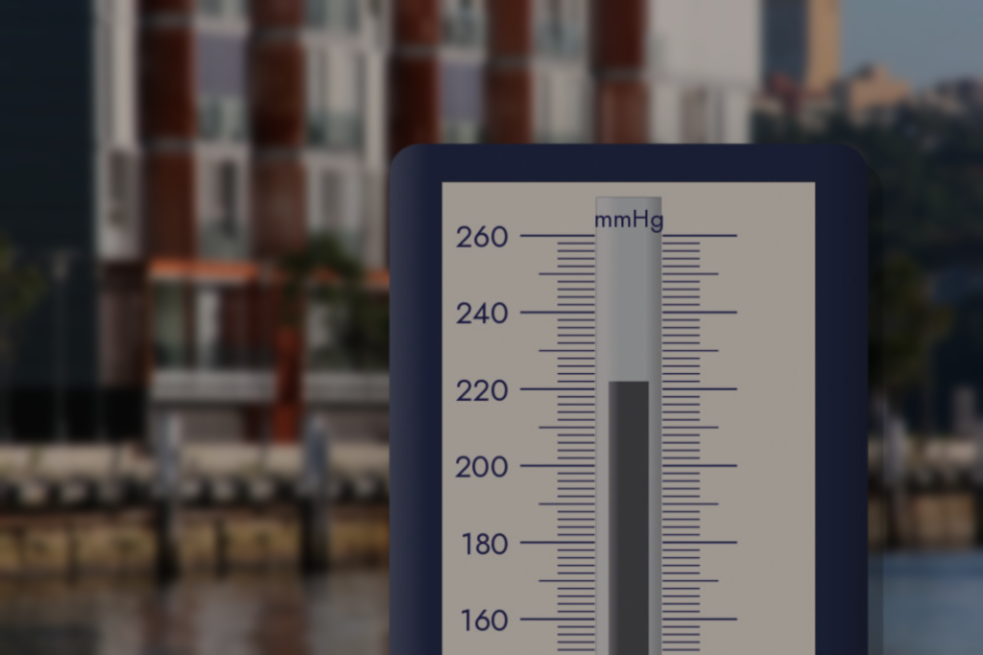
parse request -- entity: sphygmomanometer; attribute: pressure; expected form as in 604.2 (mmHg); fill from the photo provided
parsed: 222 (mmHg)
